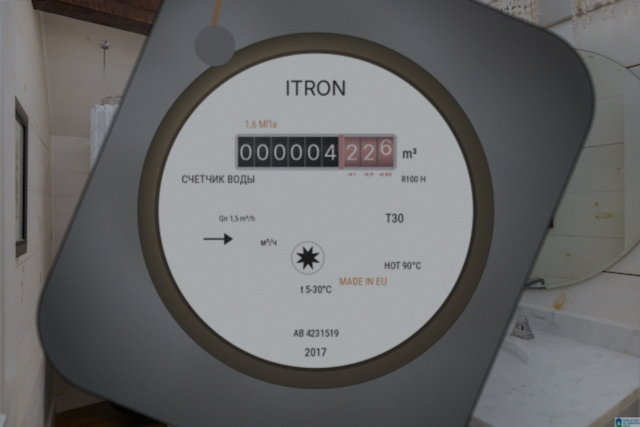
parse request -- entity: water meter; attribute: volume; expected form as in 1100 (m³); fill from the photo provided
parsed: 4.226 (m³)
